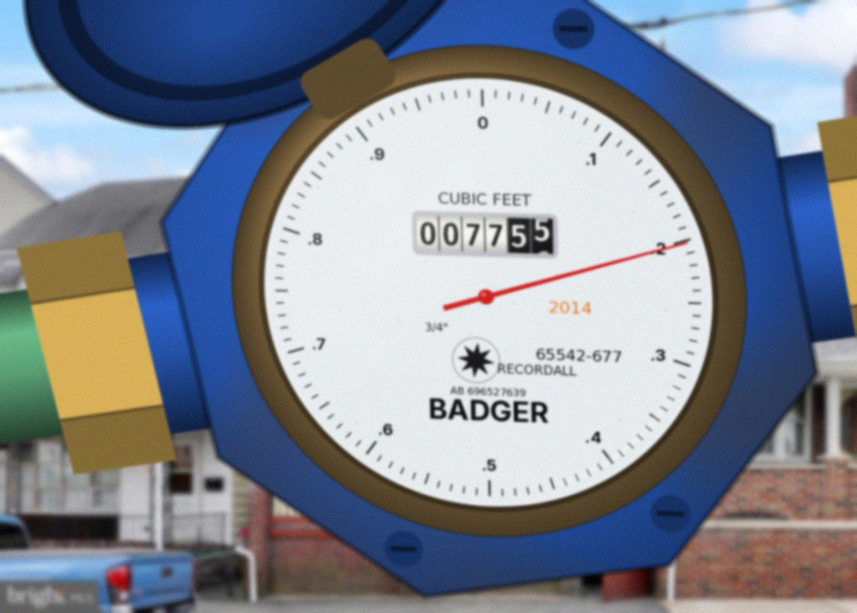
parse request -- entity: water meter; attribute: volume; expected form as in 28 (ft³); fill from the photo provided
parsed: 7755.20 (ft³)
